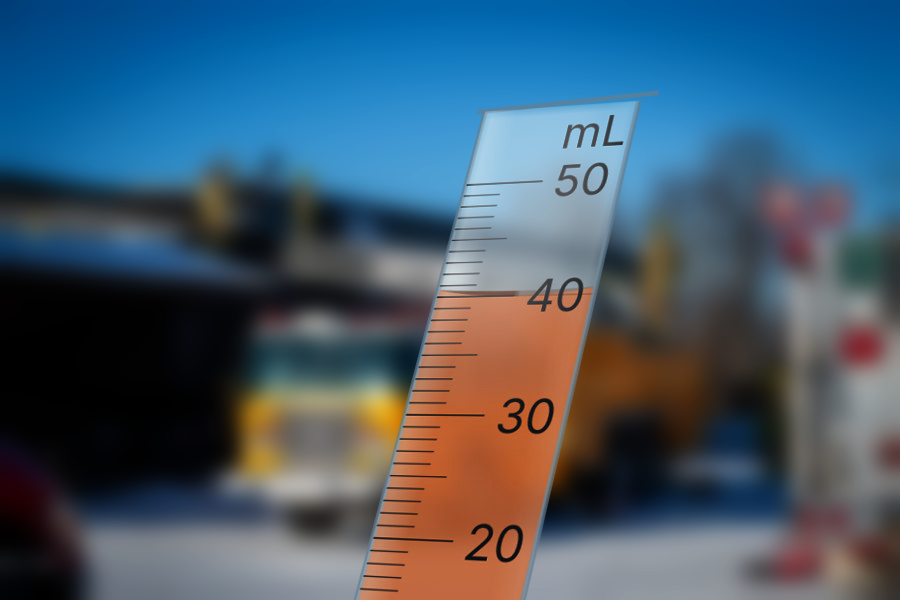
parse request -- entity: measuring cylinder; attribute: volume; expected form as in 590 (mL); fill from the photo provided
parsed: 40 (mL)
